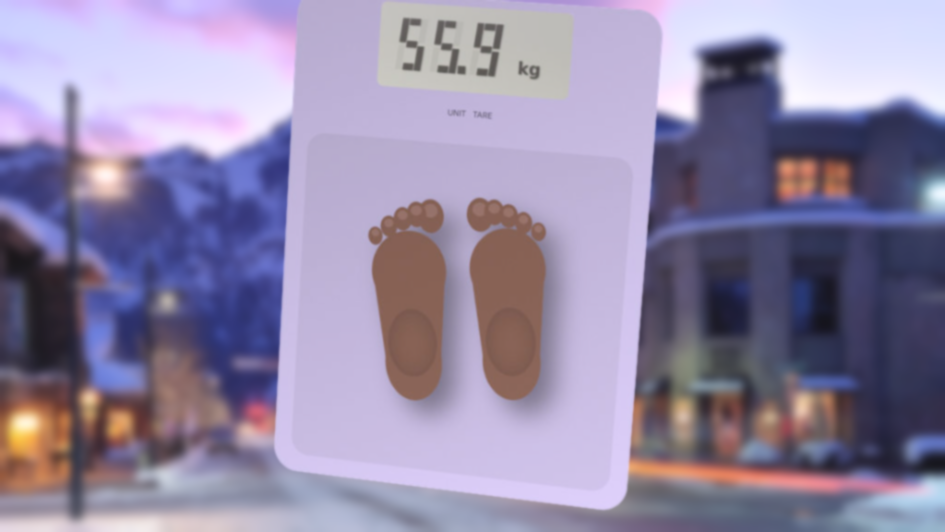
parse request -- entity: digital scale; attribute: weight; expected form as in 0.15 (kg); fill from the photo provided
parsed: 55.9 (kg)
